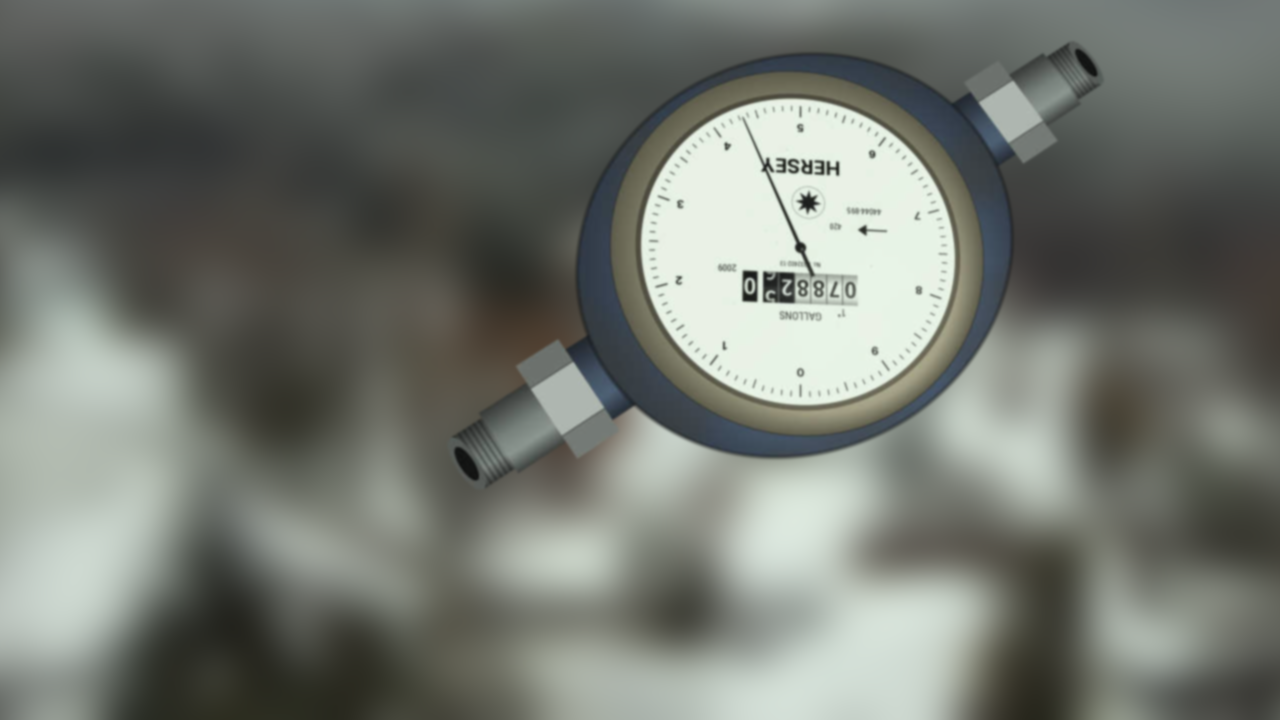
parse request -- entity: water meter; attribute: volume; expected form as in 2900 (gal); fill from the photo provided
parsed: 788254.3 (gal)
